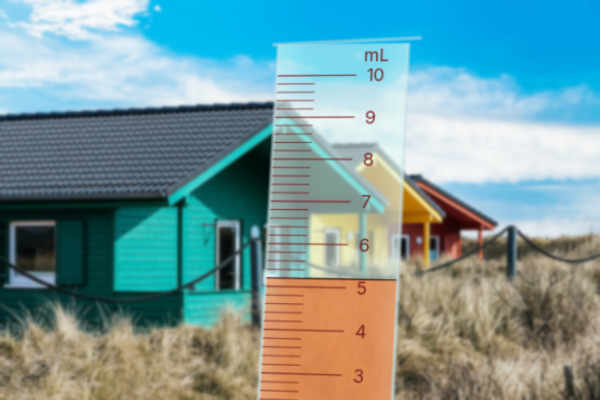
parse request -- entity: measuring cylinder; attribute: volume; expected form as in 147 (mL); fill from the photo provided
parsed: 5.2 (mL)
